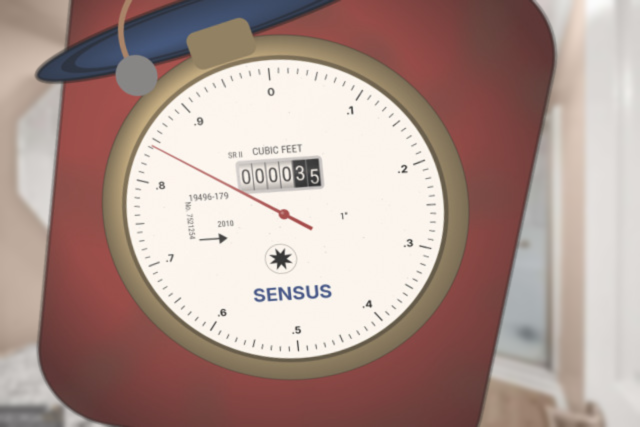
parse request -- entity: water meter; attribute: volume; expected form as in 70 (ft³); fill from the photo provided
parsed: 34.84 (ft³)
